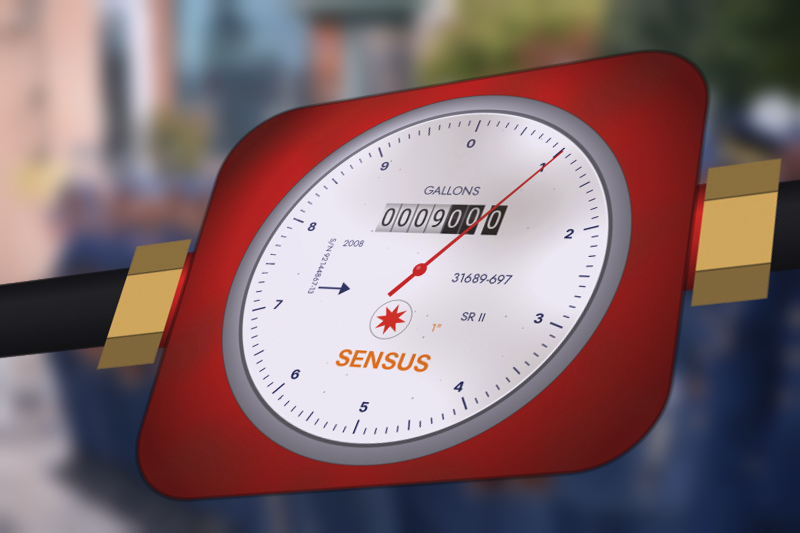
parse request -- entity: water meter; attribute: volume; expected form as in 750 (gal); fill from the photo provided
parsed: 9001.0 (gal)
